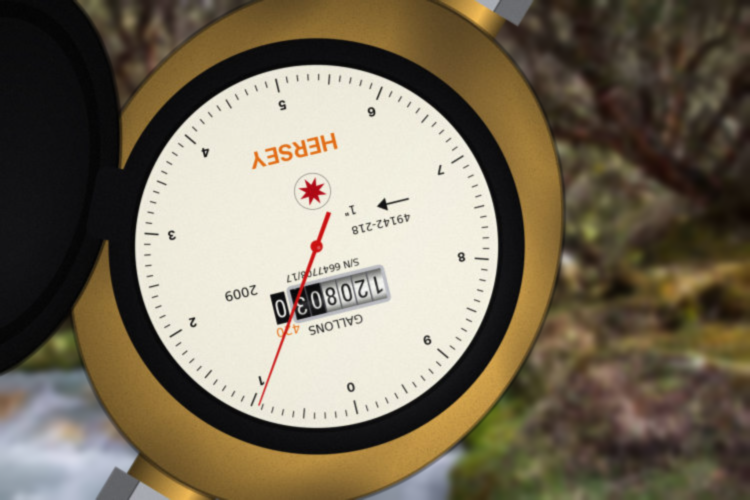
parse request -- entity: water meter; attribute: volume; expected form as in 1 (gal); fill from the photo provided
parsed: 1208030.9 (gal)
